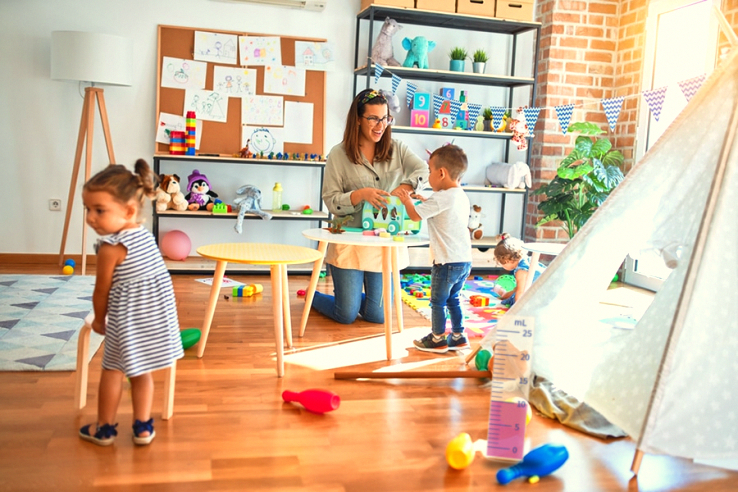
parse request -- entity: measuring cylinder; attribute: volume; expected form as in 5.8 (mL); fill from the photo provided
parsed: 10 (mL)
